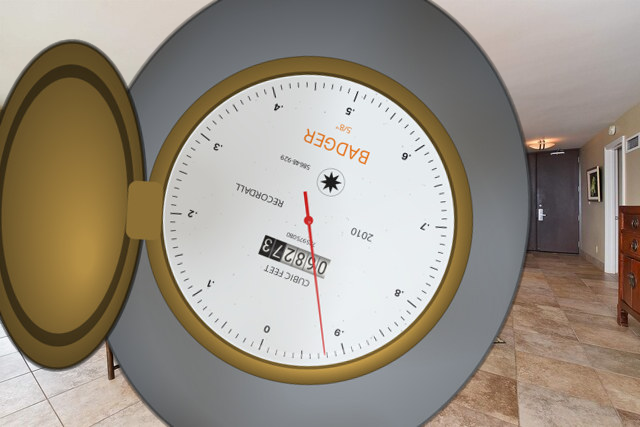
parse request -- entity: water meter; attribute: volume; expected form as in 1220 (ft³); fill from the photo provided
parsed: 68272.92 (ft³)
